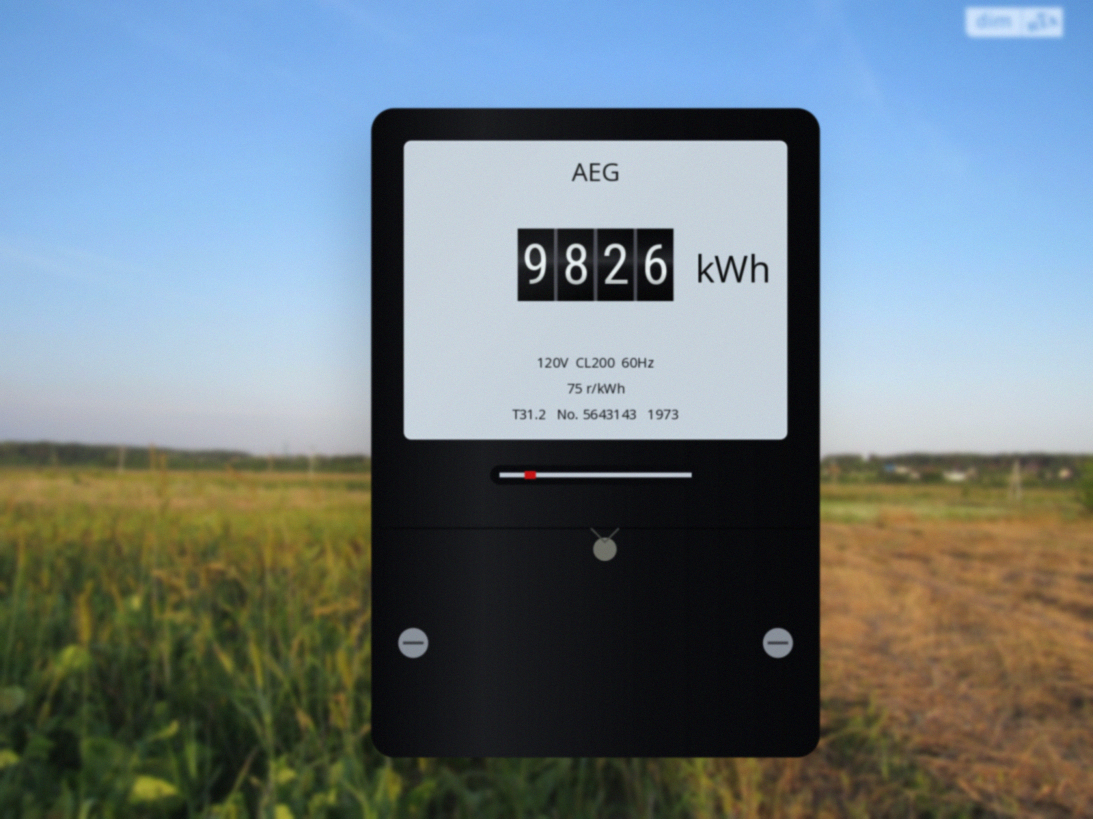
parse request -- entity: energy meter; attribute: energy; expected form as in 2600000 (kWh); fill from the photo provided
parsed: 9826 (kWh)
